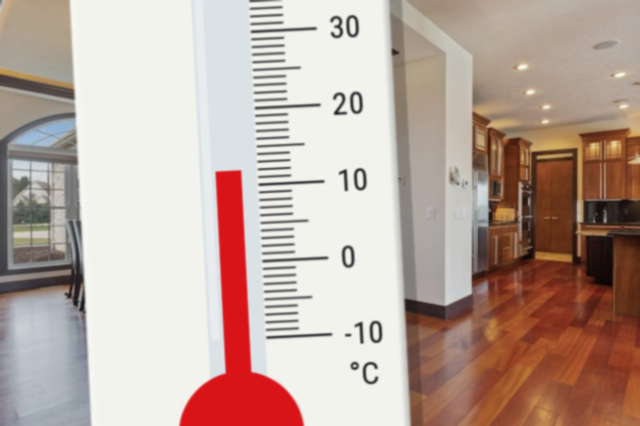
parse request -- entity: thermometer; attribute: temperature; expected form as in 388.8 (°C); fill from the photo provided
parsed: 12 (°C)
